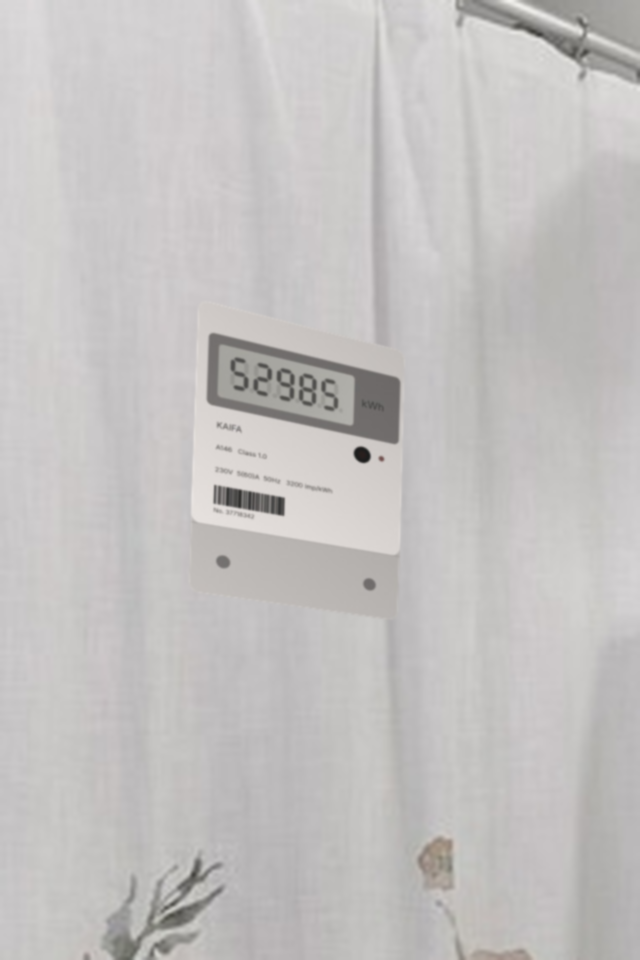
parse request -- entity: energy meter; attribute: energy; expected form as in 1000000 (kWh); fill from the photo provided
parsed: 52985 (kWh)
